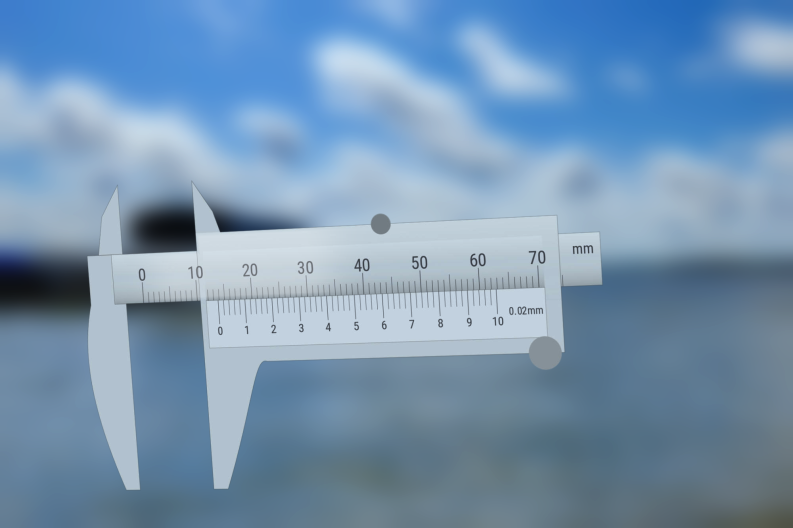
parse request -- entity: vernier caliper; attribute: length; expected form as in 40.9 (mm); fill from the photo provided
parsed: 13.8 (mm)
